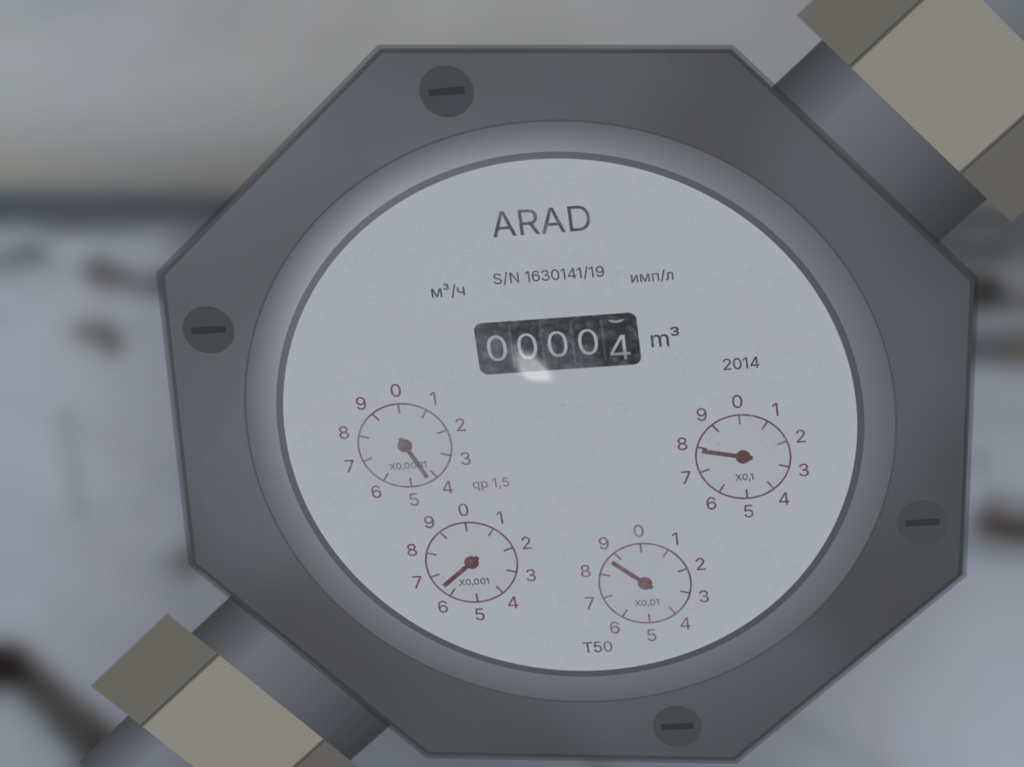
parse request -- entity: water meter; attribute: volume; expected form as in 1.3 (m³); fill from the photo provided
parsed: 3.7864 (m³)
